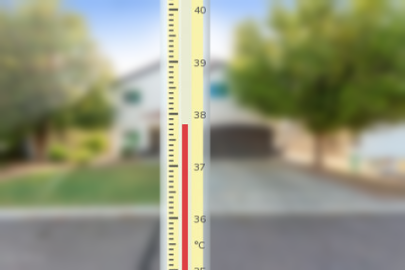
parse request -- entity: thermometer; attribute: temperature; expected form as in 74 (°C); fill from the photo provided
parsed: 37.8 (°C)
